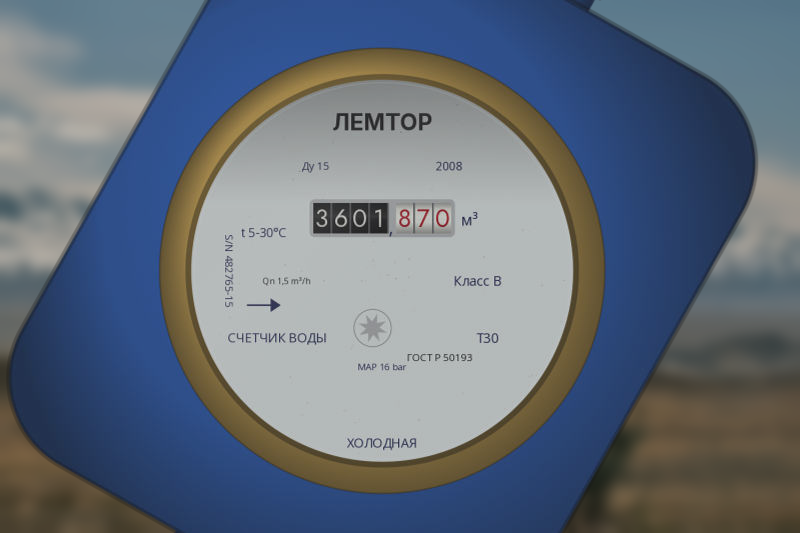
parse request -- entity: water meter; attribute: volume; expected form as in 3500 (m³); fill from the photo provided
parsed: 3601.870 (m³)
